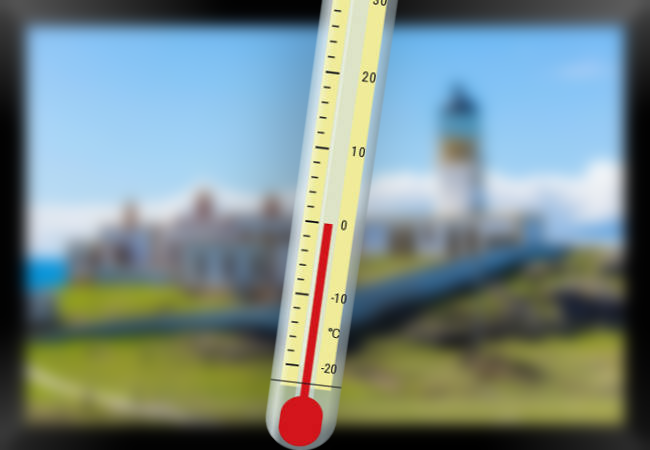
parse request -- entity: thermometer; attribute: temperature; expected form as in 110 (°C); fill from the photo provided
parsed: 0 (°C)
